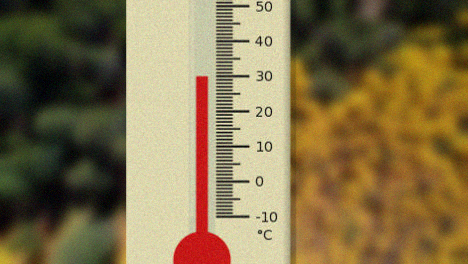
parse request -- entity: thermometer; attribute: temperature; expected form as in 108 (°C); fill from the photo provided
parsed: 30 (°C)
